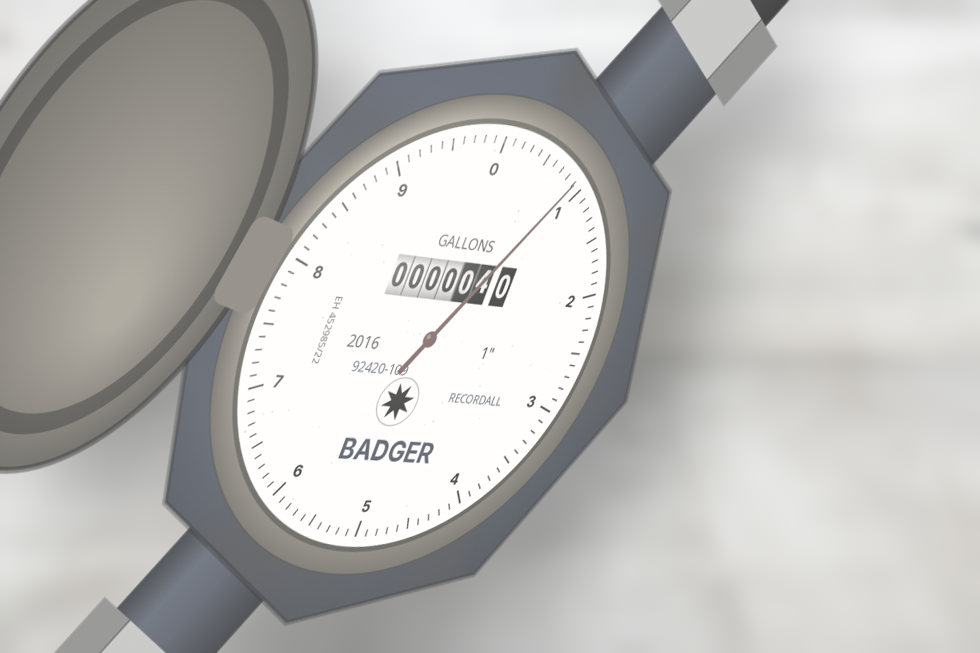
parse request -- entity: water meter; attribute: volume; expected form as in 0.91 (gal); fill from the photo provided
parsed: 40.9 (gal)
